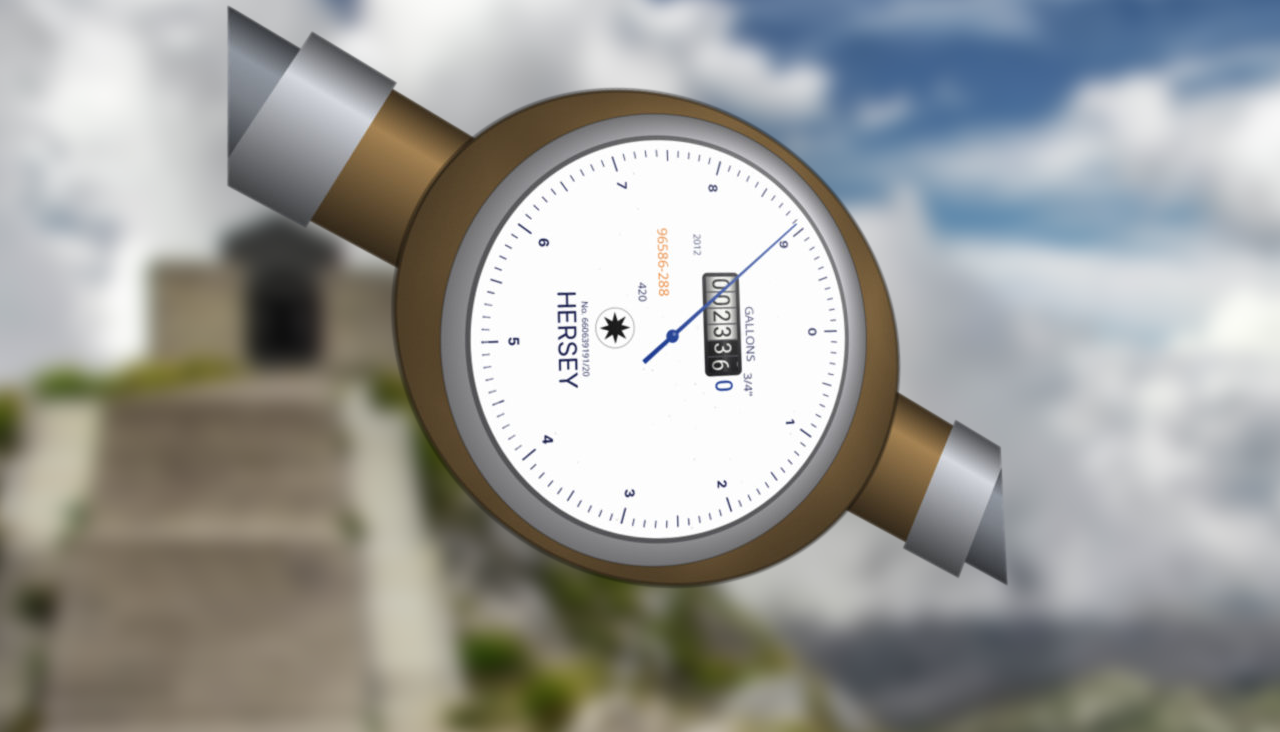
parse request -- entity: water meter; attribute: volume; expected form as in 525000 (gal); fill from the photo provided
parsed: 23358.9 (gal)
